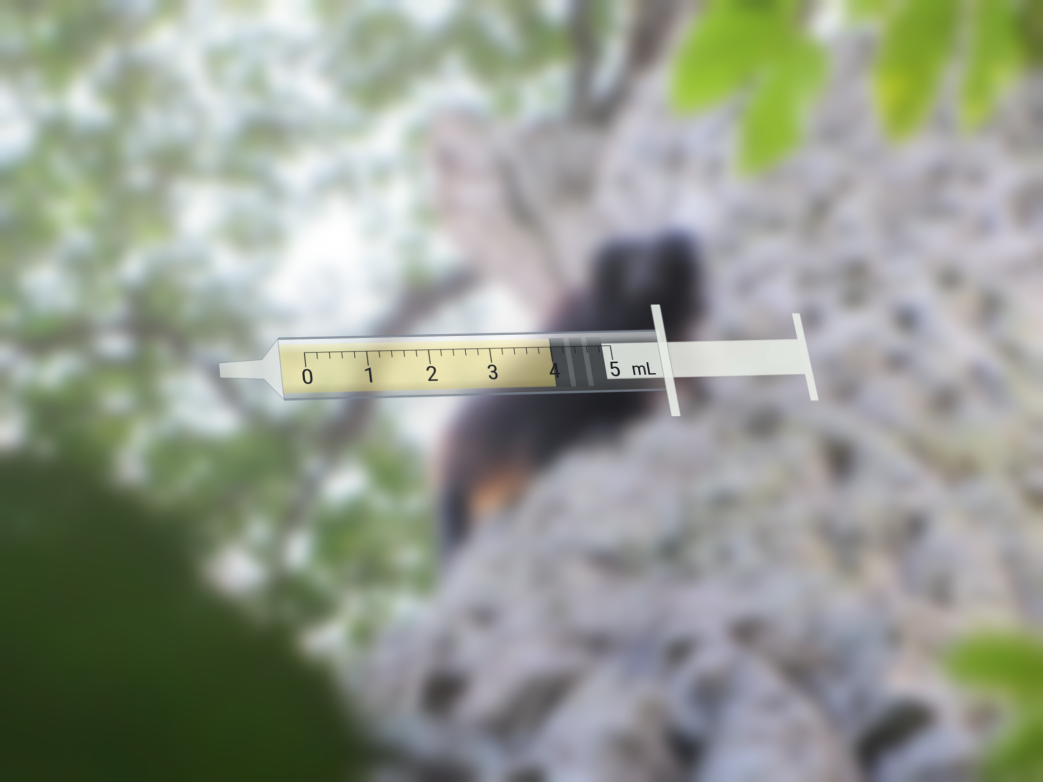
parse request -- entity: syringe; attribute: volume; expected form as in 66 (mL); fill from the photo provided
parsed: 4 (mL)
